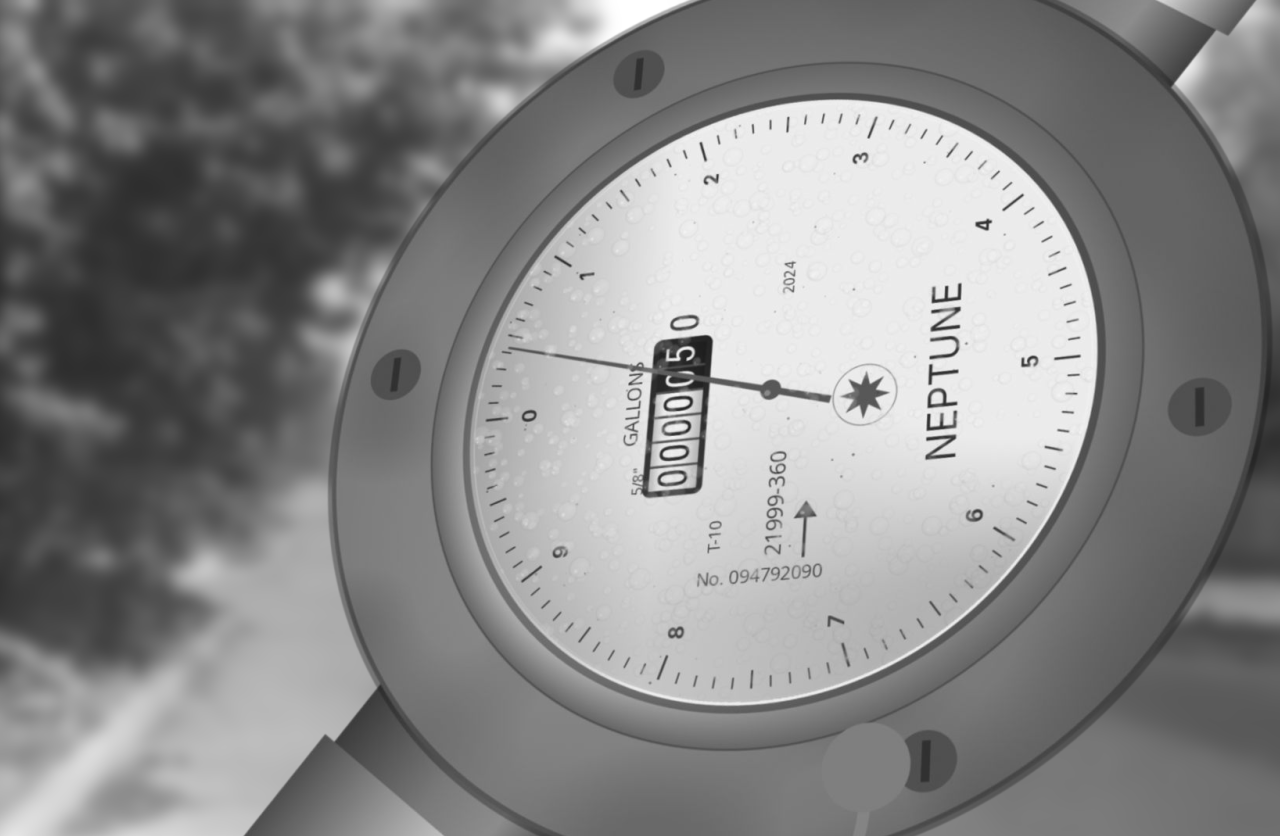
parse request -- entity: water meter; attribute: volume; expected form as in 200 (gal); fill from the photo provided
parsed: 50.4 (gal)
